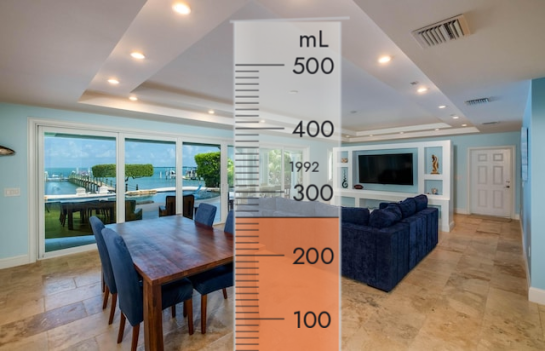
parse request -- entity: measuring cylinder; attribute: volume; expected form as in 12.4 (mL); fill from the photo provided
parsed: 260 (mL)
